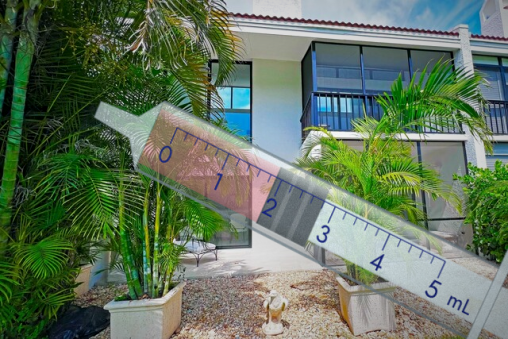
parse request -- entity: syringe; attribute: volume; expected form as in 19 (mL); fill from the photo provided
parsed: 1.9 (mL)
